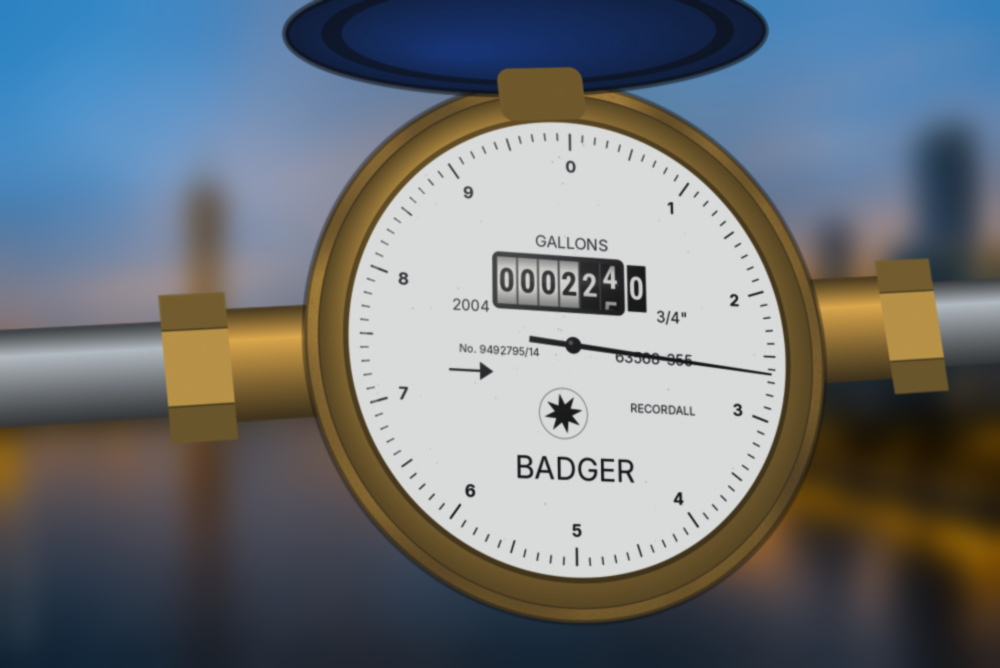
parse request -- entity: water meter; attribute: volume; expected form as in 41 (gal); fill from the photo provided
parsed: 2242.6 (gal)
